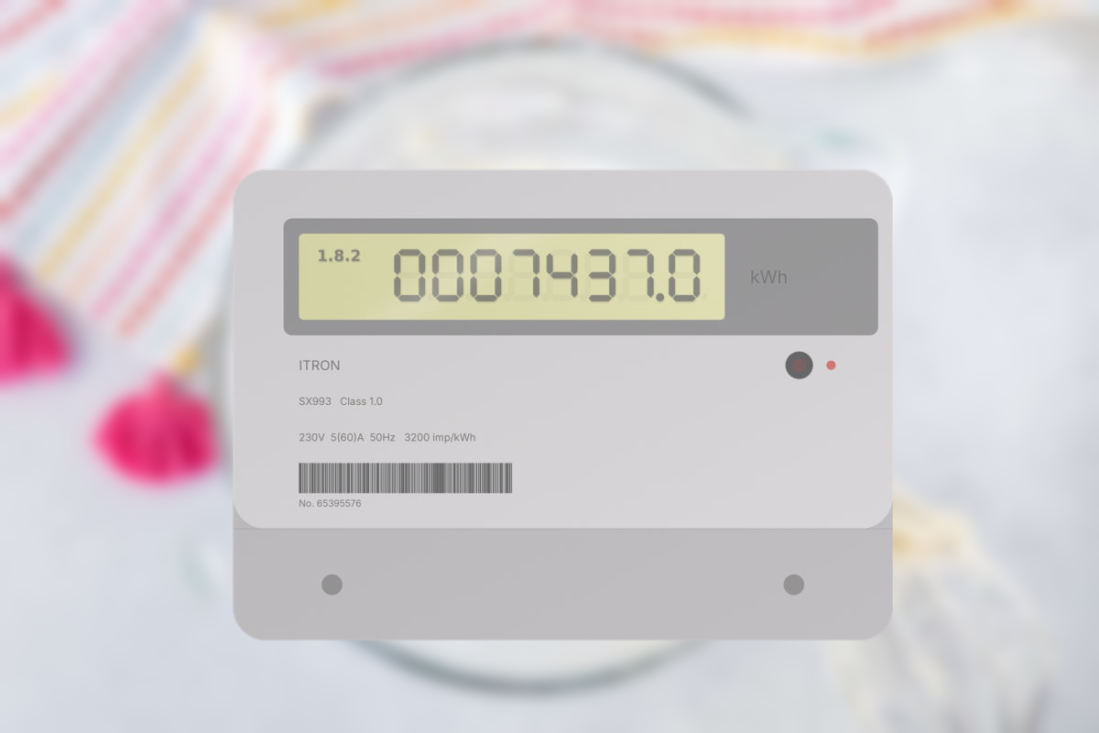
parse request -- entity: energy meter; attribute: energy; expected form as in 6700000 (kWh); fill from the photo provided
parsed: 7437.0 (kWh)
